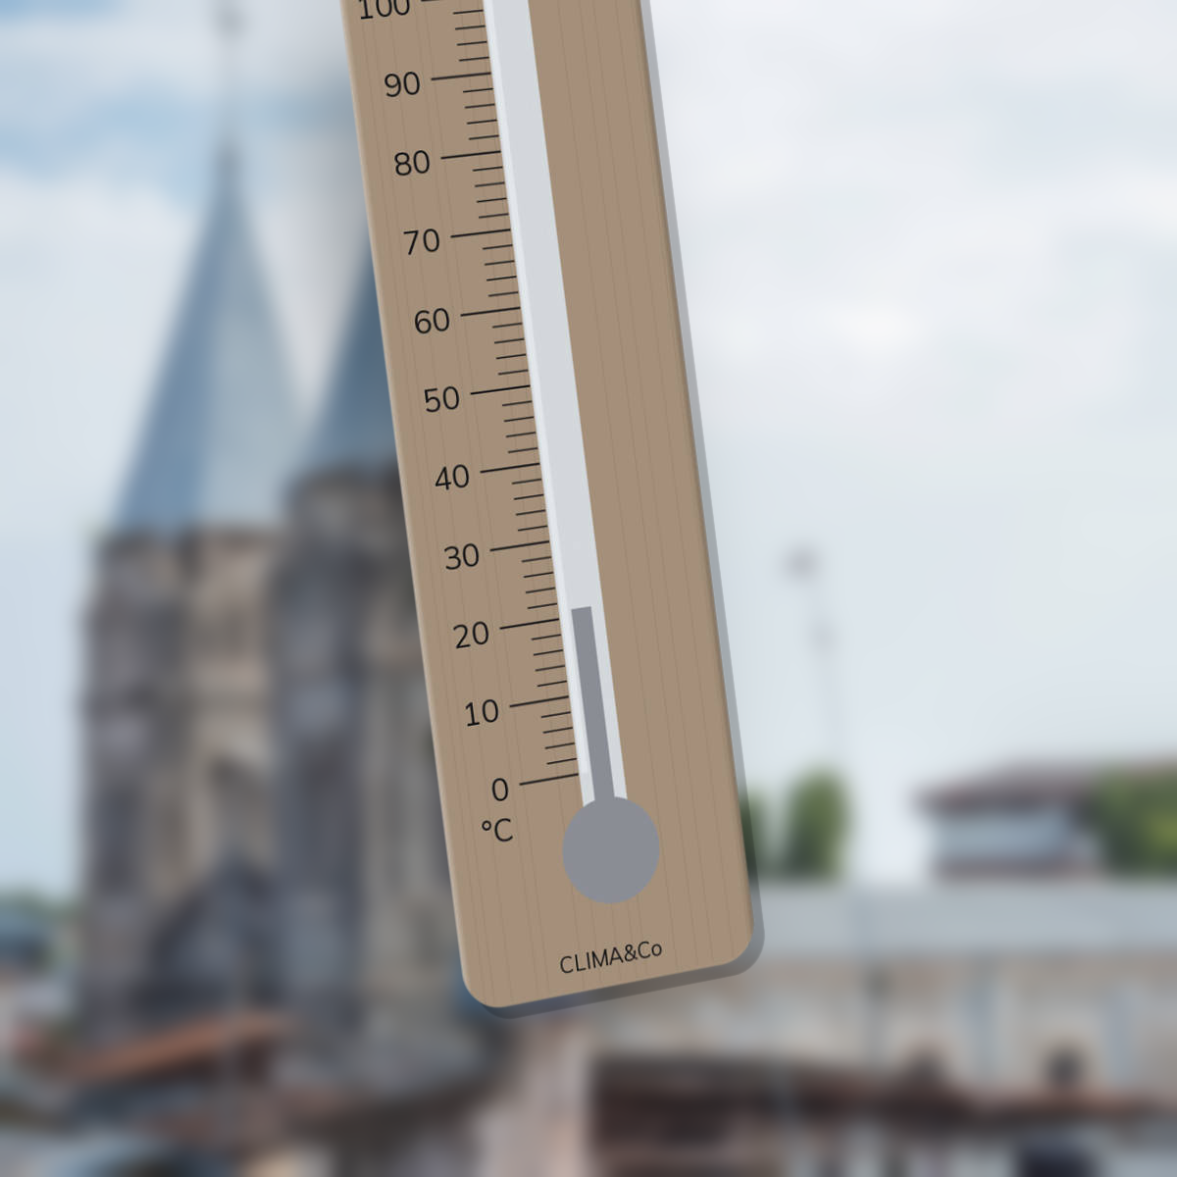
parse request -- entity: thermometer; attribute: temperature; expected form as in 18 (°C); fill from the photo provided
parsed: 21 (°C)
